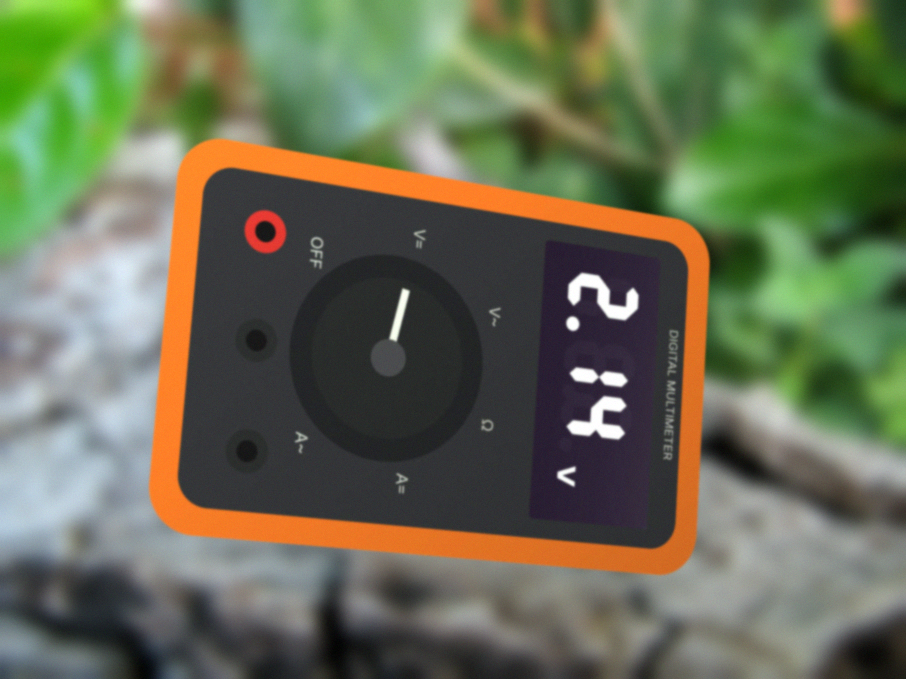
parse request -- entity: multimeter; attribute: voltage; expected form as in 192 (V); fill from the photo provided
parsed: 2.14 (V)
